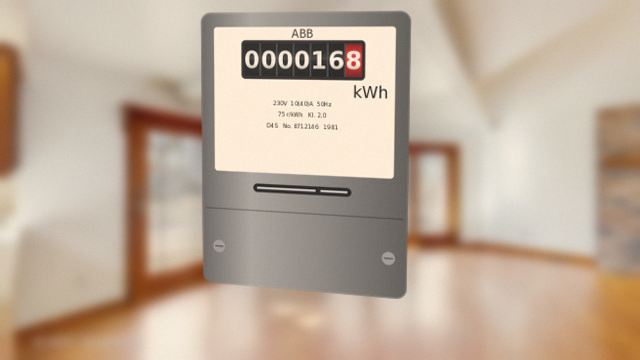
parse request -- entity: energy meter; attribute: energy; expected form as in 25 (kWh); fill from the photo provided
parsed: 16.8 (kWh)
